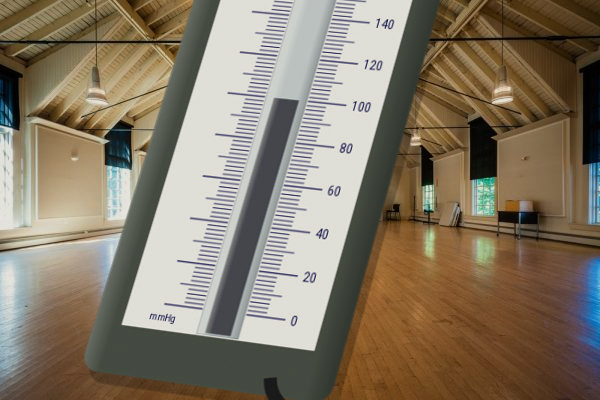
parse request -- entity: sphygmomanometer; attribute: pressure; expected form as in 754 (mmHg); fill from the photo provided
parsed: 100 (mmHg)
